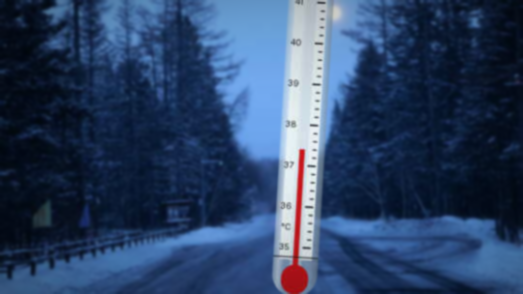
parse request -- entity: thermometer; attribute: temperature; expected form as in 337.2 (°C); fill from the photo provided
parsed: 37.4 (°C)
